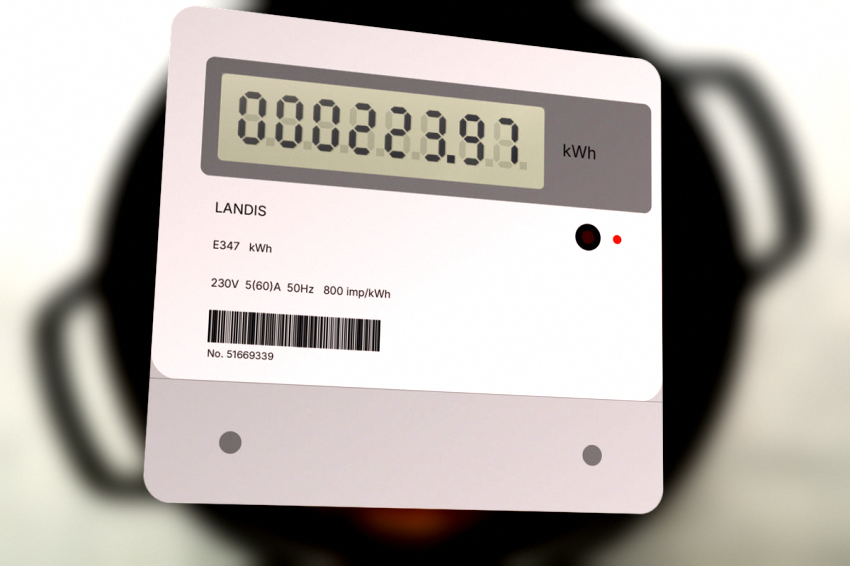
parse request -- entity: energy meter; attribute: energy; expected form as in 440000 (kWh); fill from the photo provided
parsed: 223.97 (kWh)
